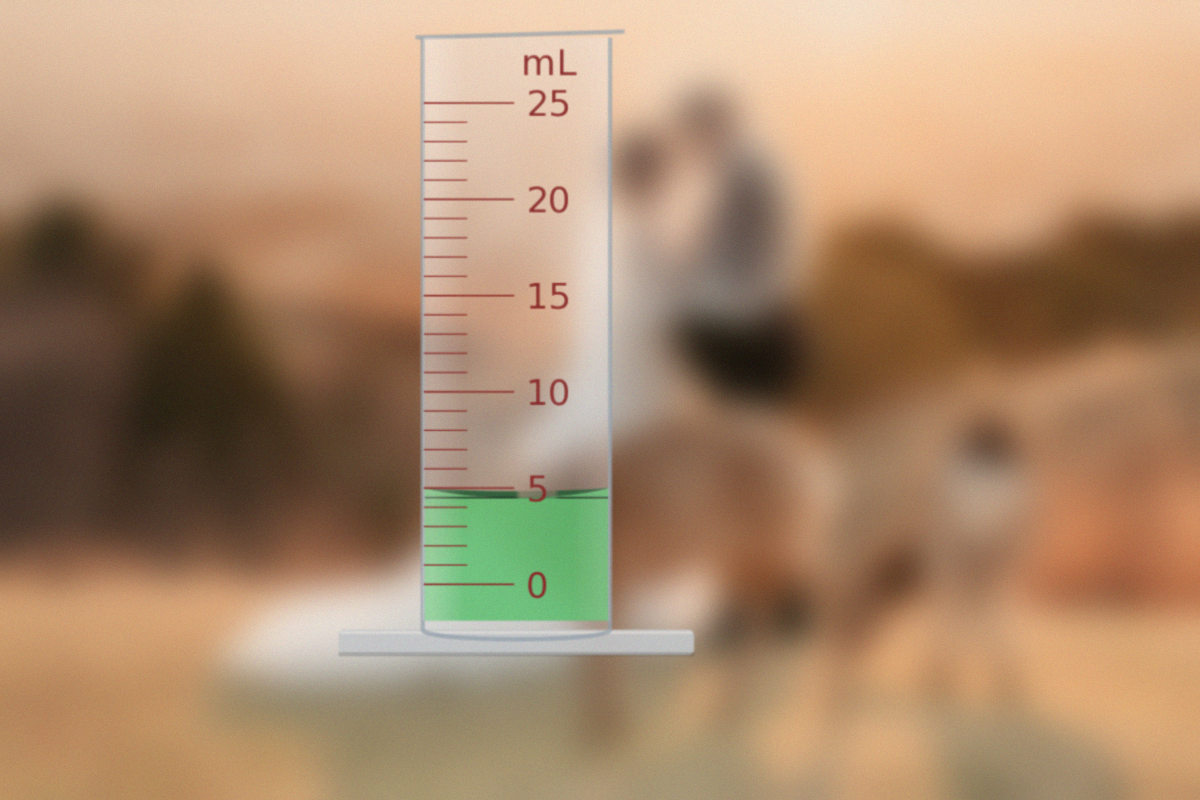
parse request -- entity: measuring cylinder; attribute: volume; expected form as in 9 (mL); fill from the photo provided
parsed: 4.5 (mL)
